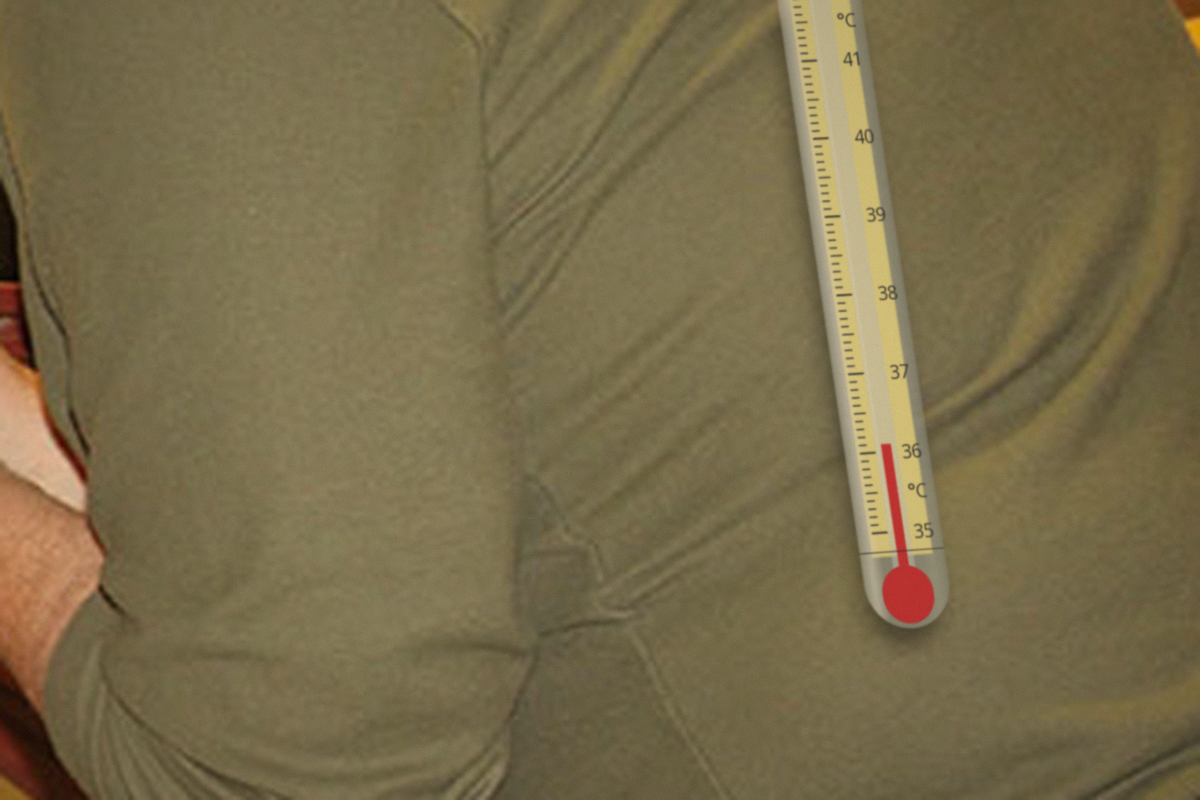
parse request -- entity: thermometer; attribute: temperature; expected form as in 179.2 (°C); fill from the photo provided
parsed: 36.1 (°C)
